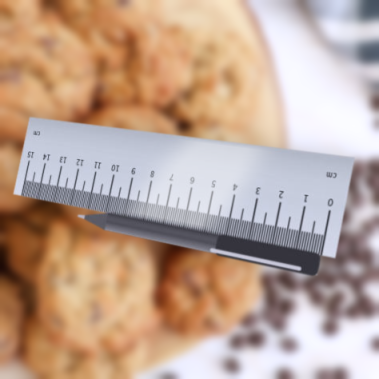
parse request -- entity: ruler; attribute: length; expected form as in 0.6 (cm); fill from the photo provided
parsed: 11.5 (cm)
